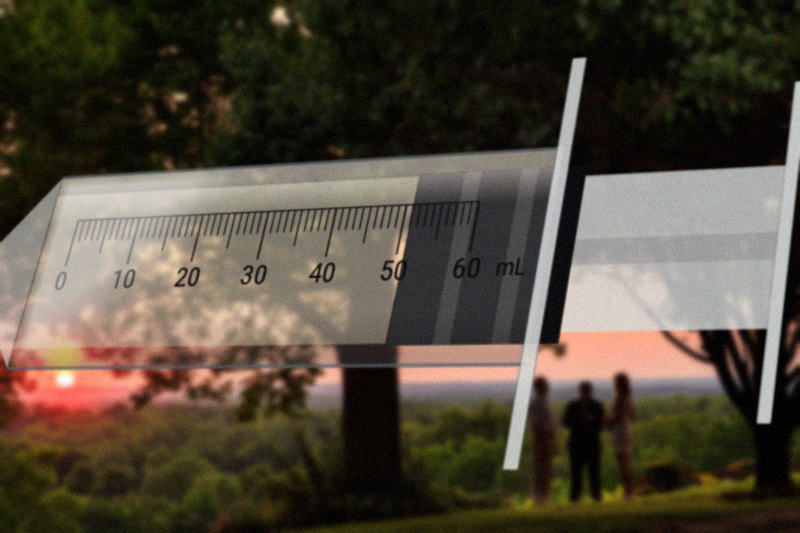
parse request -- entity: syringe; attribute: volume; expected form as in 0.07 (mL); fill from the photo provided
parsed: 51 (mL)
